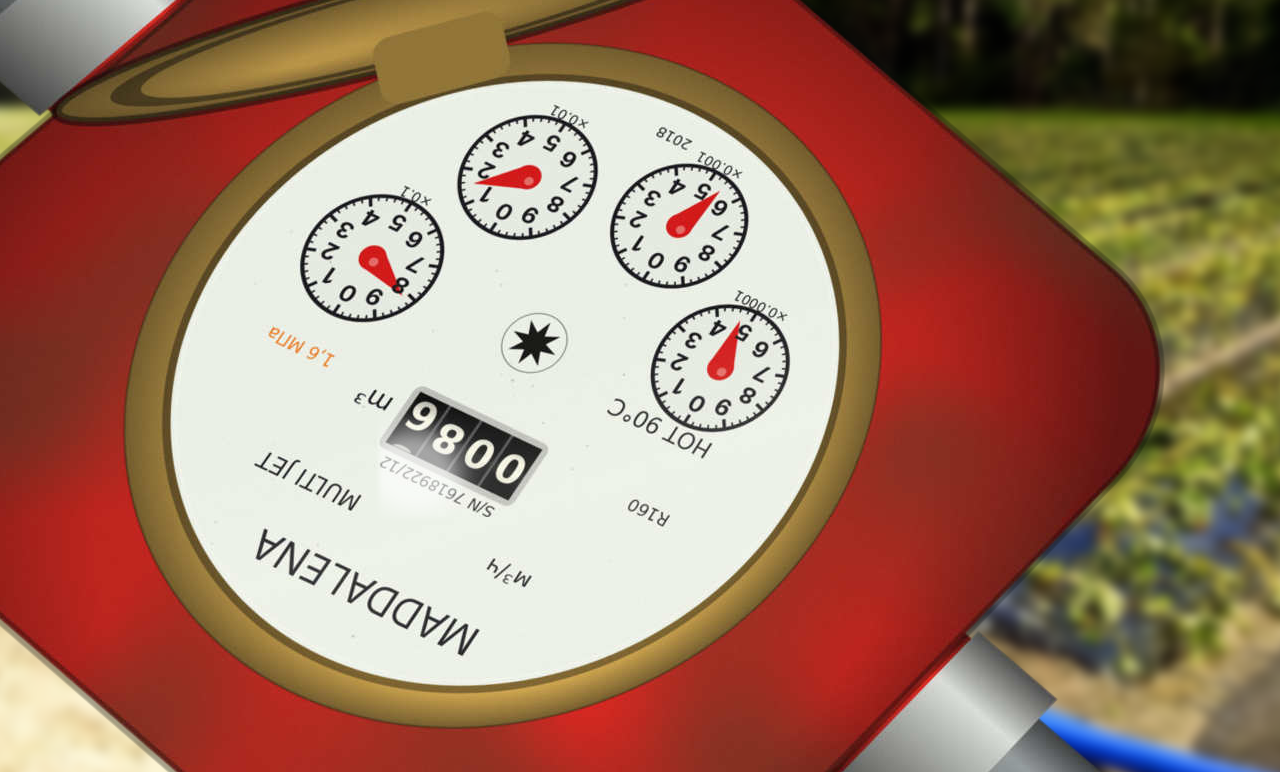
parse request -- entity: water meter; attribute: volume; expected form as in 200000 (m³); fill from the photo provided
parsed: 85.8154 (m³)
